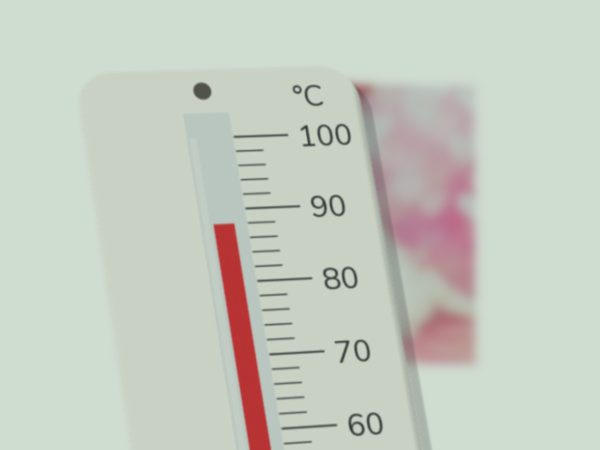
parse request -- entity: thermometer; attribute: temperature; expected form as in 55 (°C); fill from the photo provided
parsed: 88 (°C)
